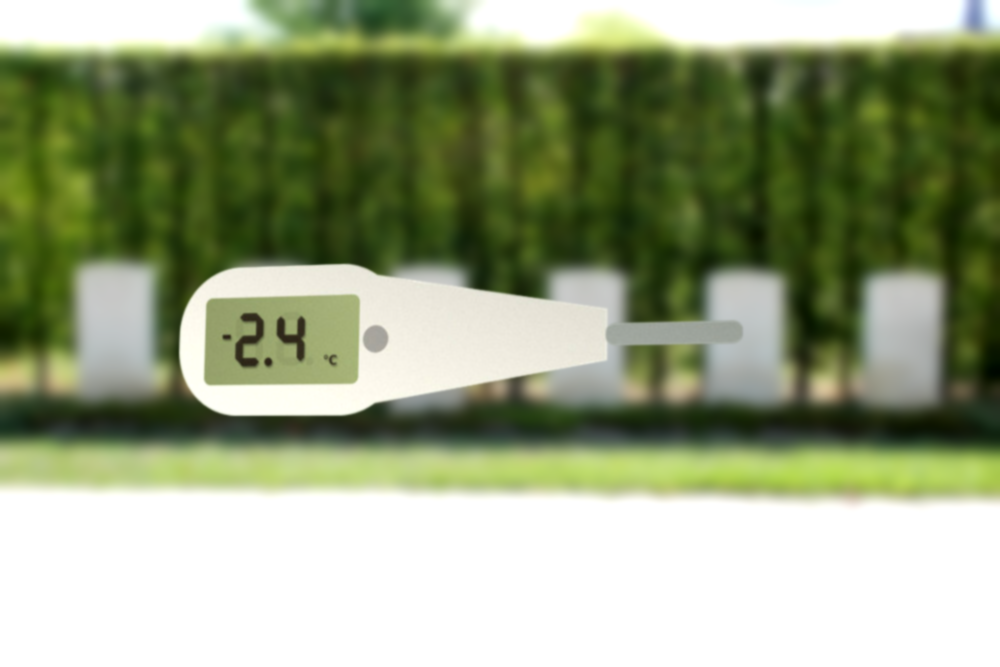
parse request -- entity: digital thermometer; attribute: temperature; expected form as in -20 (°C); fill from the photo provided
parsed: -2.4 (°C)
